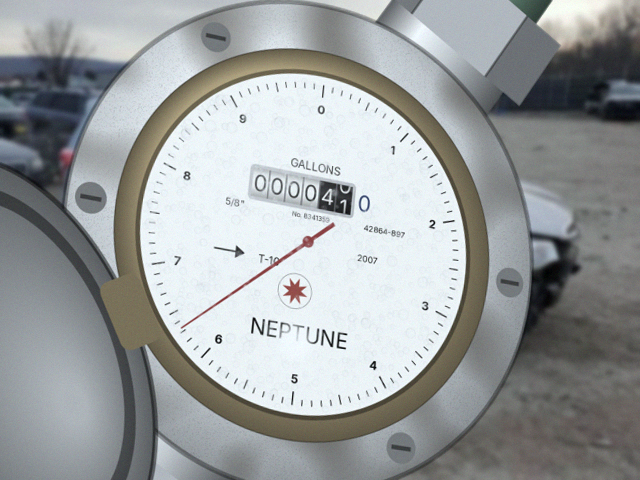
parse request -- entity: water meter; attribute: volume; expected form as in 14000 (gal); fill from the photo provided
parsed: 406.3 (gal)
